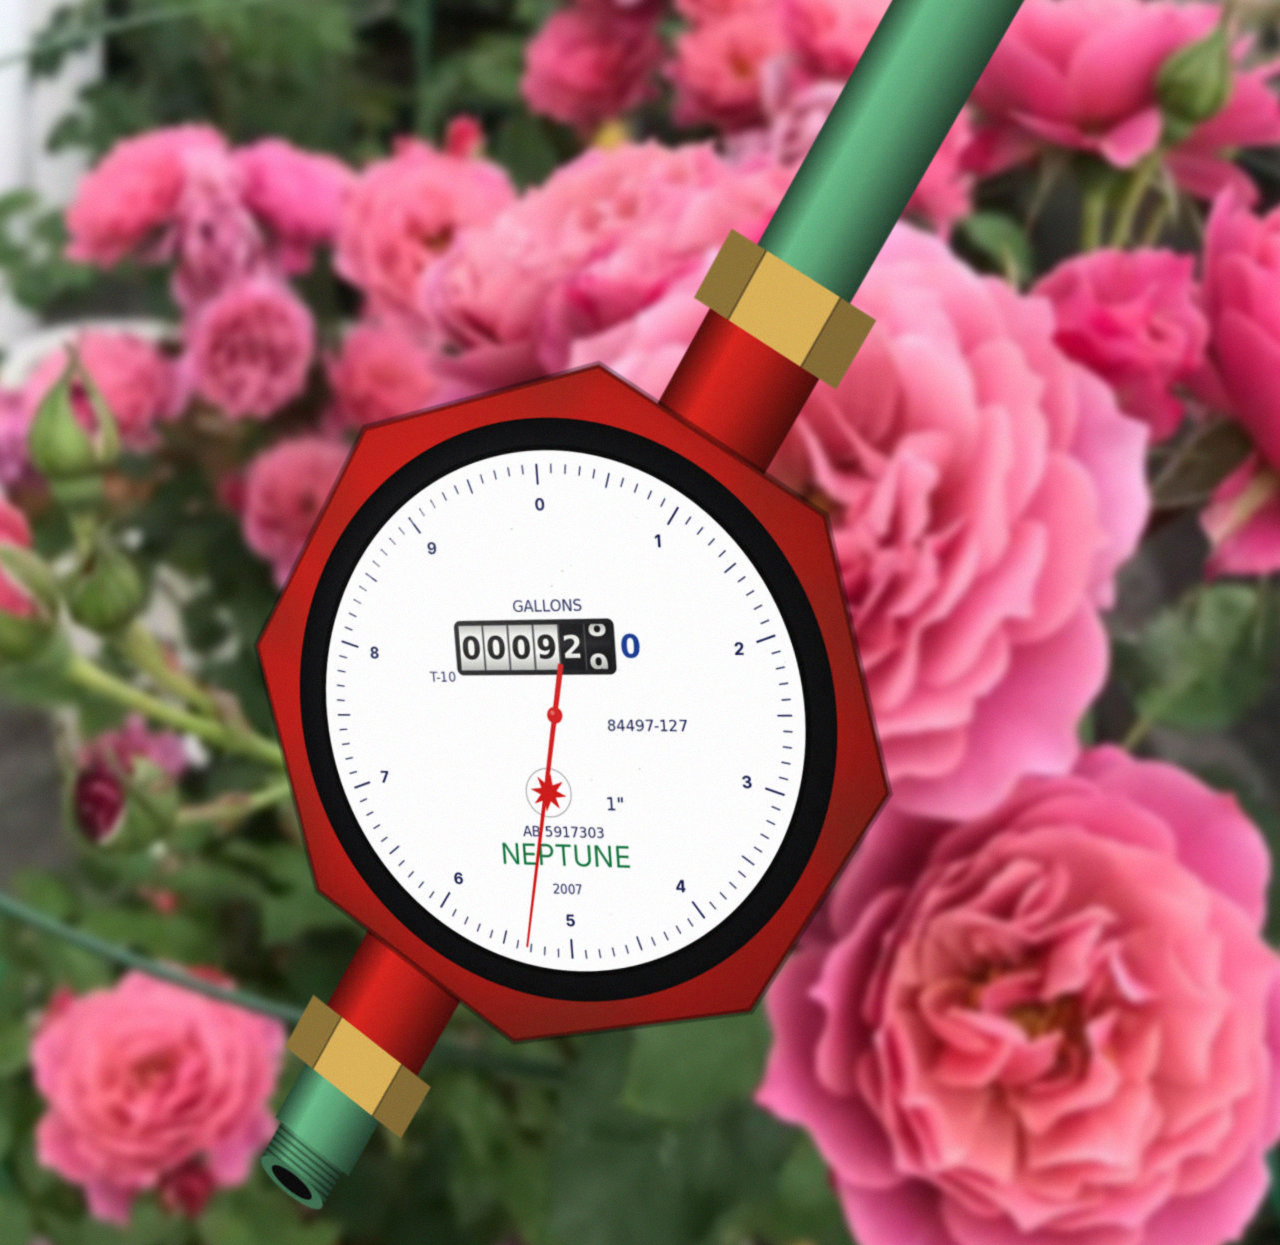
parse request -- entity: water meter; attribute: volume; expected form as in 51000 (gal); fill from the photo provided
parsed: 9285.3 (gal)
